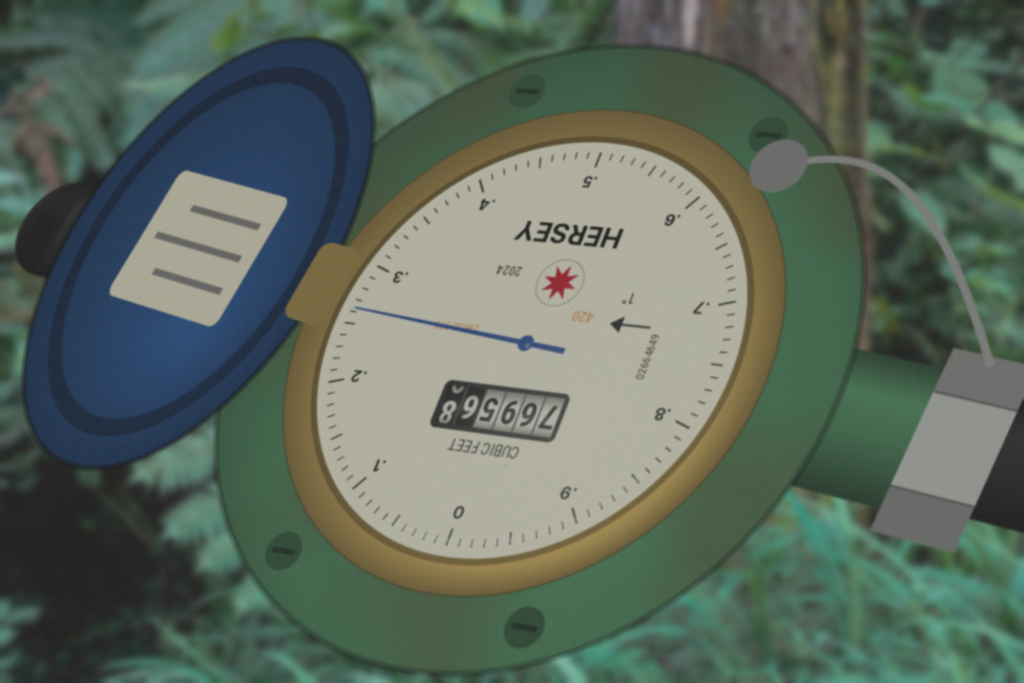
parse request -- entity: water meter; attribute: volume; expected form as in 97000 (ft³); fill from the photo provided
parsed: 769568.26 (ft³)
